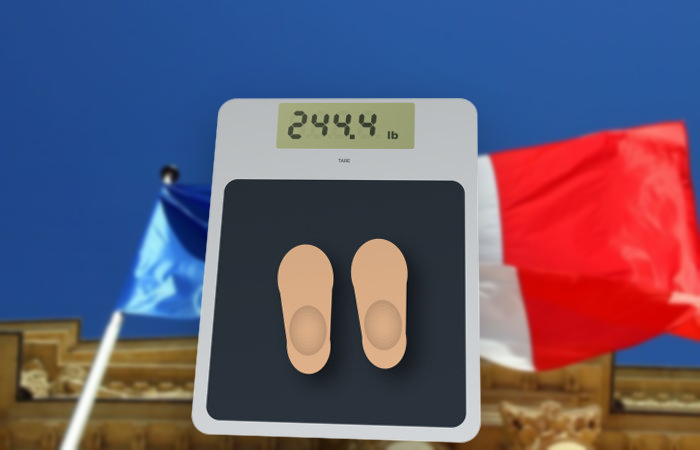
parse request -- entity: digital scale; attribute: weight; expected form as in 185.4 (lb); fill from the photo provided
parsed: 244.4 (lb)
